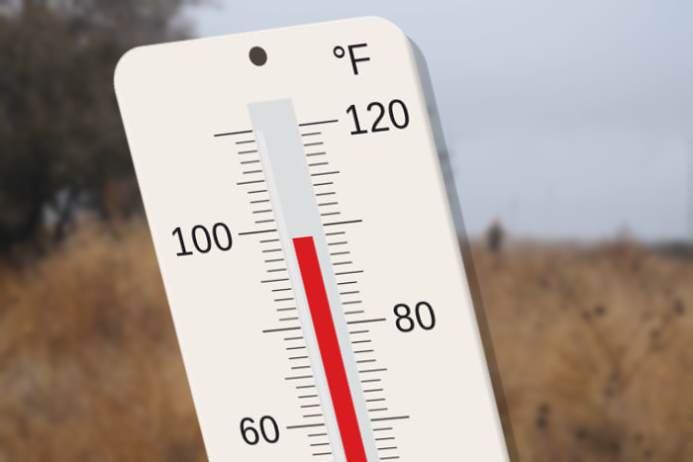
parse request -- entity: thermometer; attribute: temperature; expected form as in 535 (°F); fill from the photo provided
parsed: 98 (°F)
